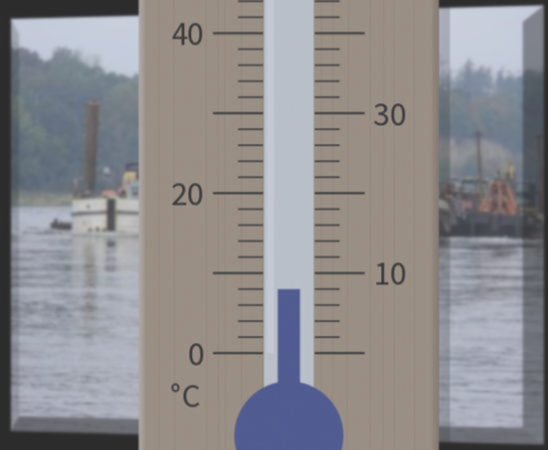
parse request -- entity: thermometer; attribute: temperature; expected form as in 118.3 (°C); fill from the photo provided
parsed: 8 (°C)
